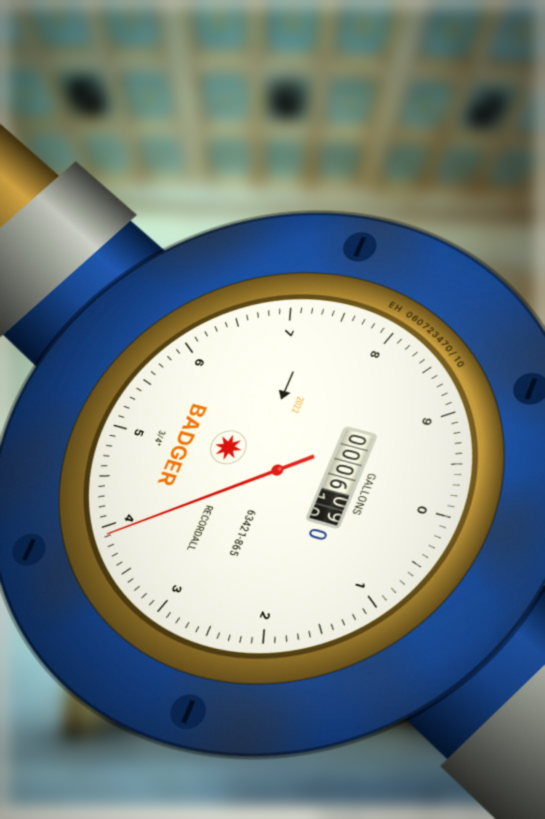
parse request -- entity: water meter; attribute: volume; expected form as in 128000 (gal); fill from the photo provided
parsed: 6093.9 (gal)
